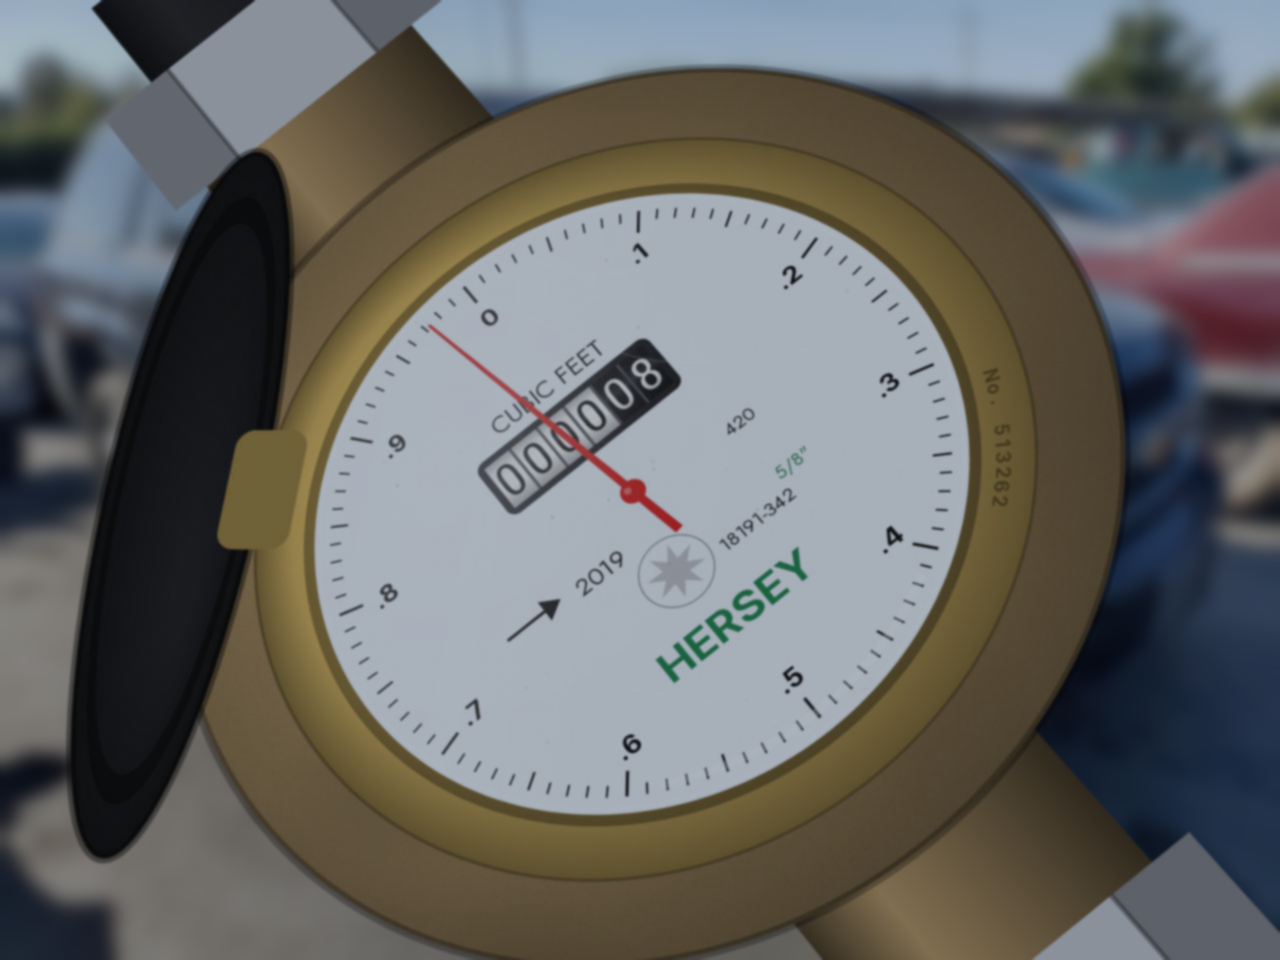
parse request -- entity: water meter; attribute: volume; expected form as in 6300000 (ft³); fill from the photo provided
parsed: 7.97 (ft³)
